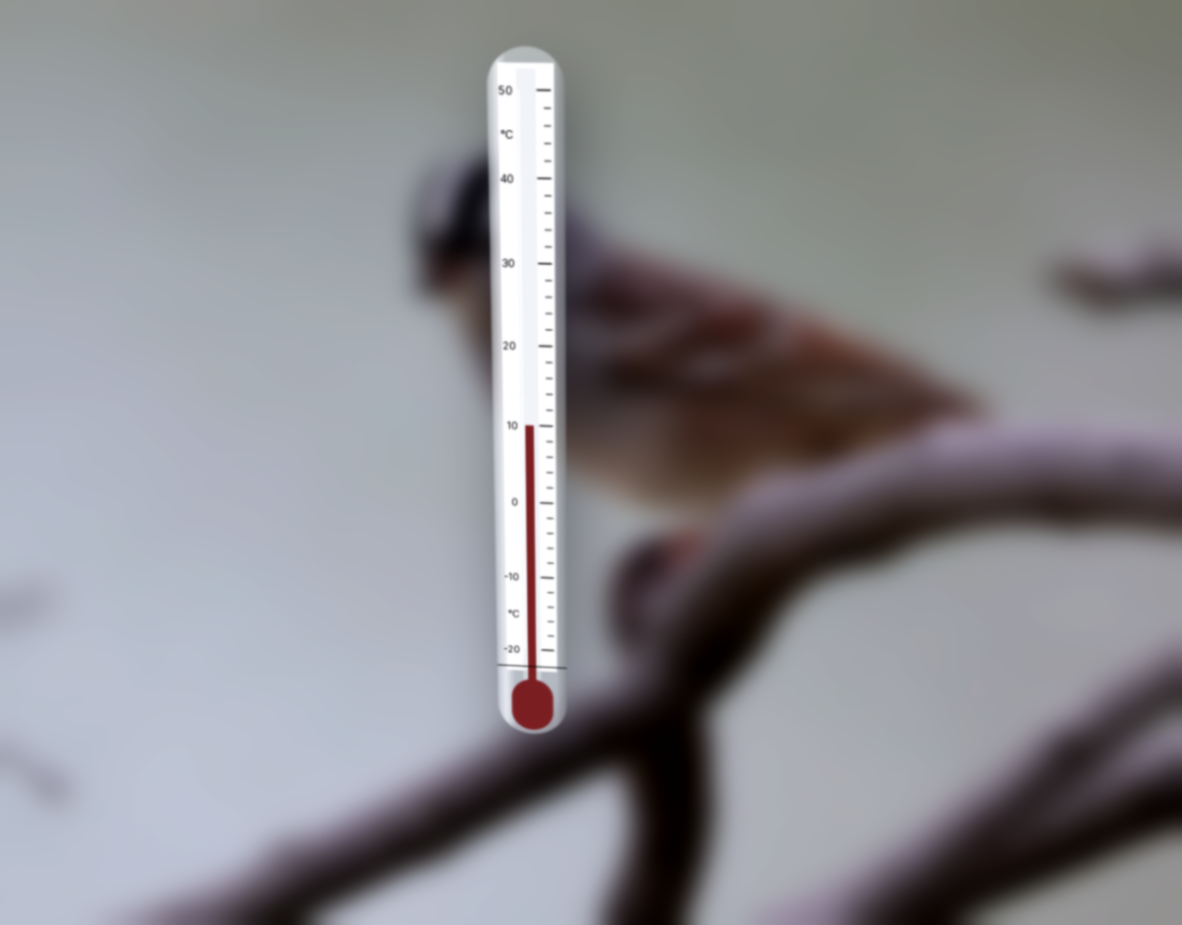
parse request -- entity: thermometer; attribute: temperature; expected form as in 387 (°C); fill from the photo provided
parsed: 10 (°C)
